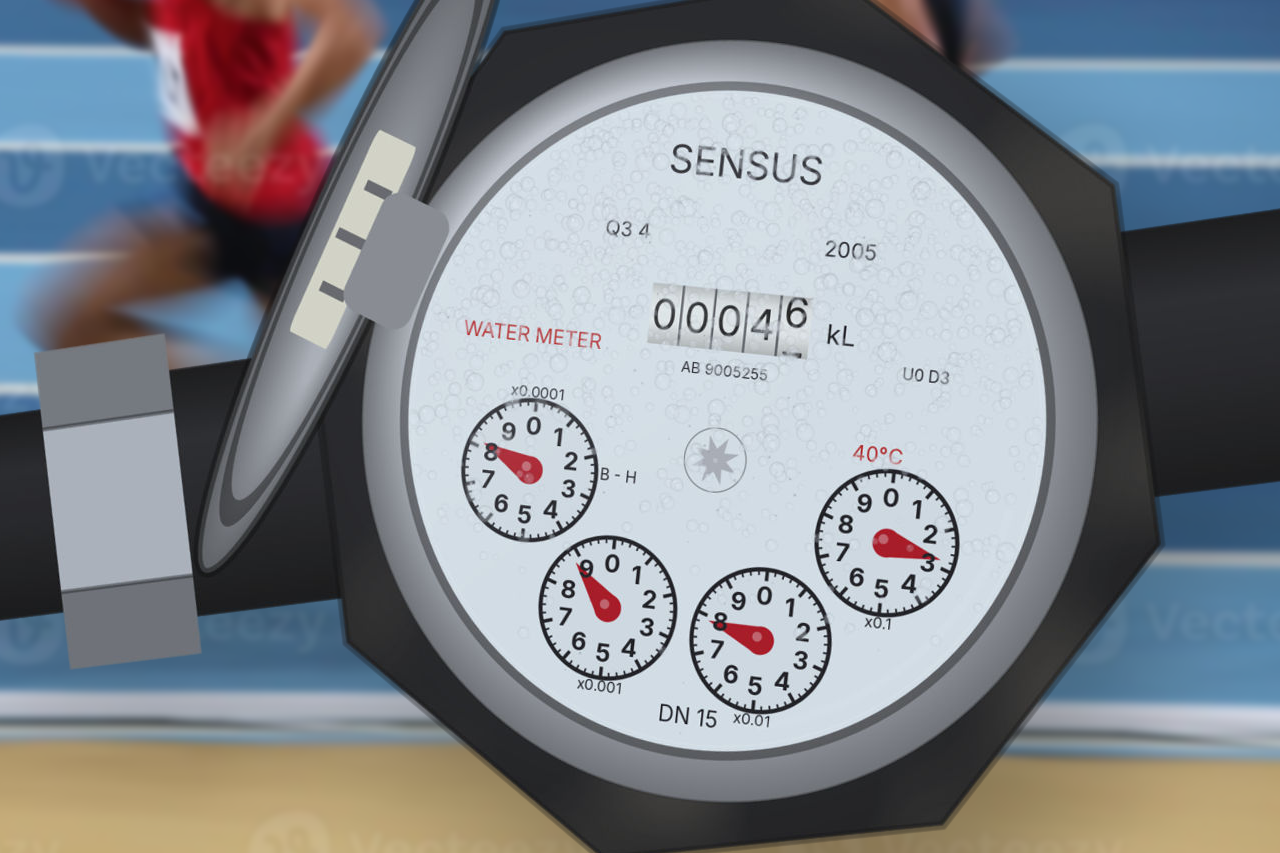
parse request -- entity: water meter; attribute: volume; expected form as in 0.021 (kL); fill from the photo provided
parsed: 46.2788 (kL)
